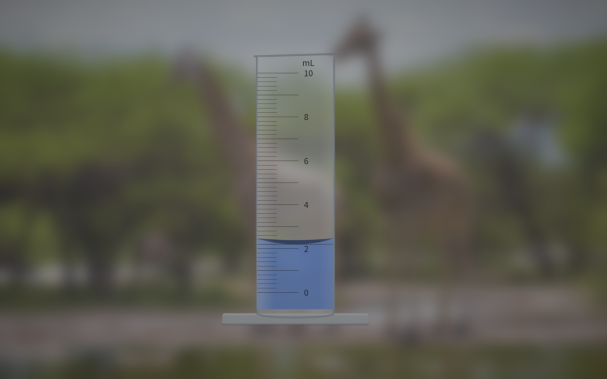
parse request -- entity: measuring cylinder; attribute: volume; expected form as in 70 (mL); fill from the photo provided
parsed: 2.2 (mL)
